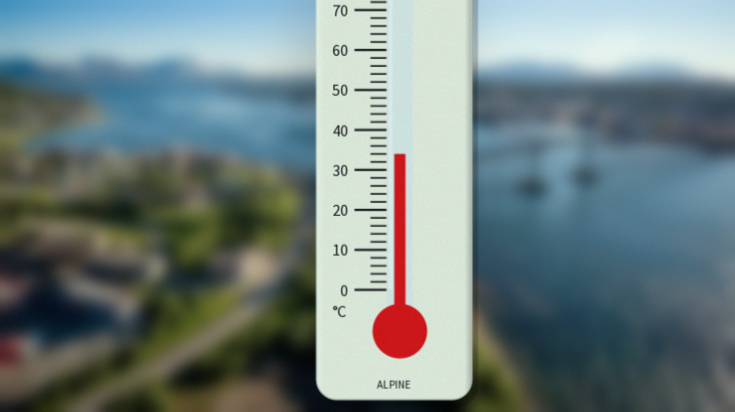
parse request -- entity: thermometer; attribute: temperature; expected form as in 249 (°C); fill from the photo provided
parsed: 34 (°C)
